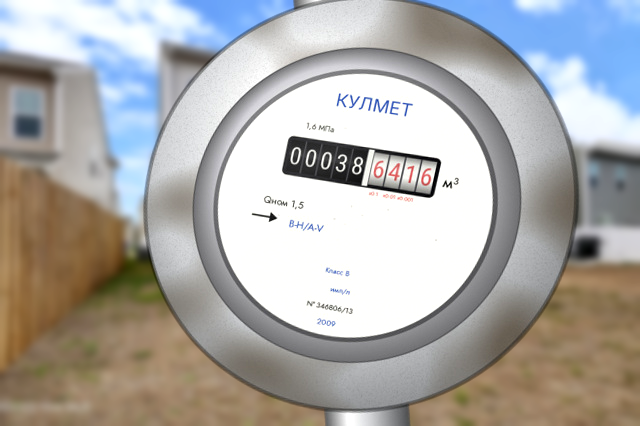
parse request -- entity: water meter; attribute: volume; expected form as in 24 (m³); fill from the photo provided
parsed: 38.6416 (m³)
